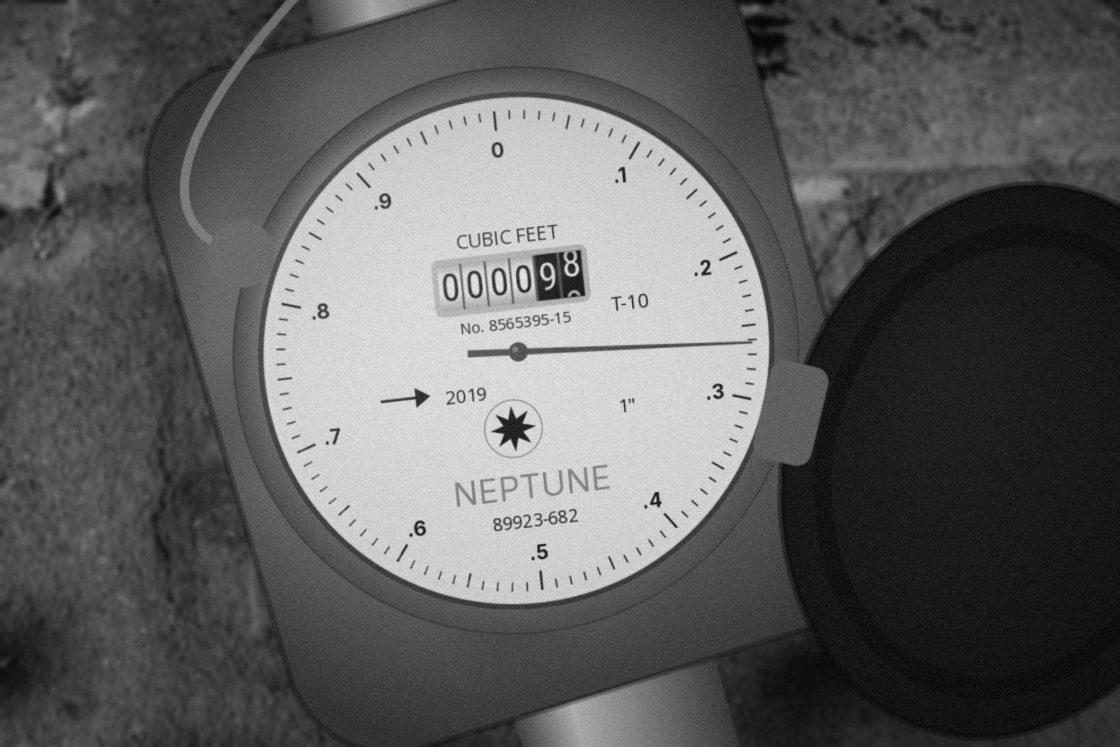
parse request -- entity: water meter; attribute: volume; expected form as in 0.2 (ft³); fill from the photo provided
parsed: 98.26 (ft³)
